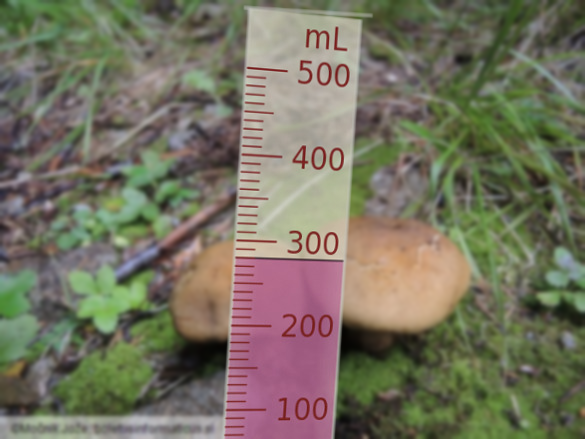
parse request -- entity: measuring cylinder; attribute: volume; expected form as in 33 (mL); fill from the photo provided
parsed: 280 (mL)
